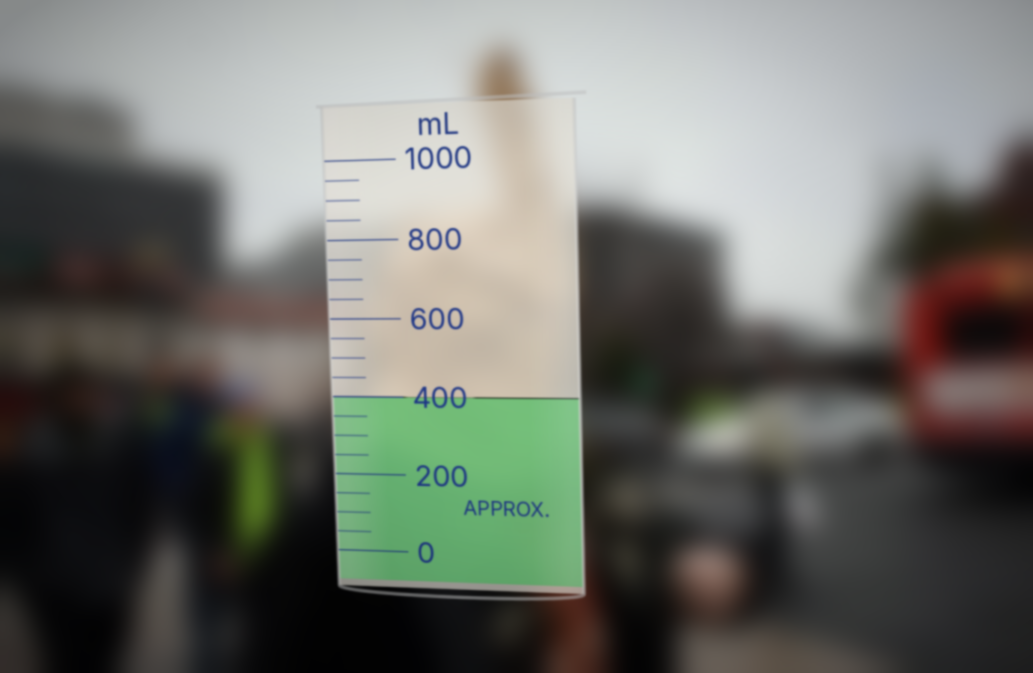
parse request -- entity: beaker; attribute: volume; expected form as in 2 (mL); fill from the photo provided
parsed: 400 (mL)
